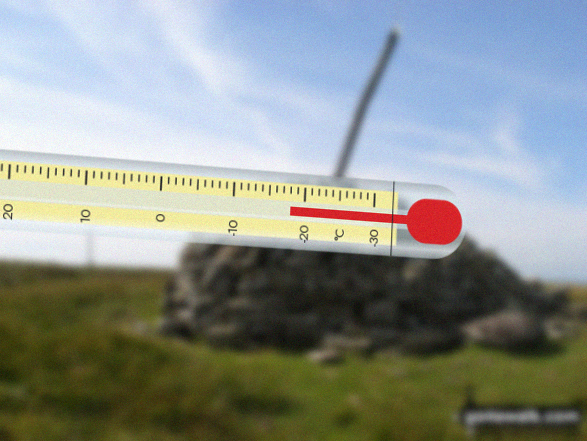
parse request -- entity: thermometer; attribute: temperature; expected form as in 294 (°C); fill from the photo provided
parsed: -18 (°C)
